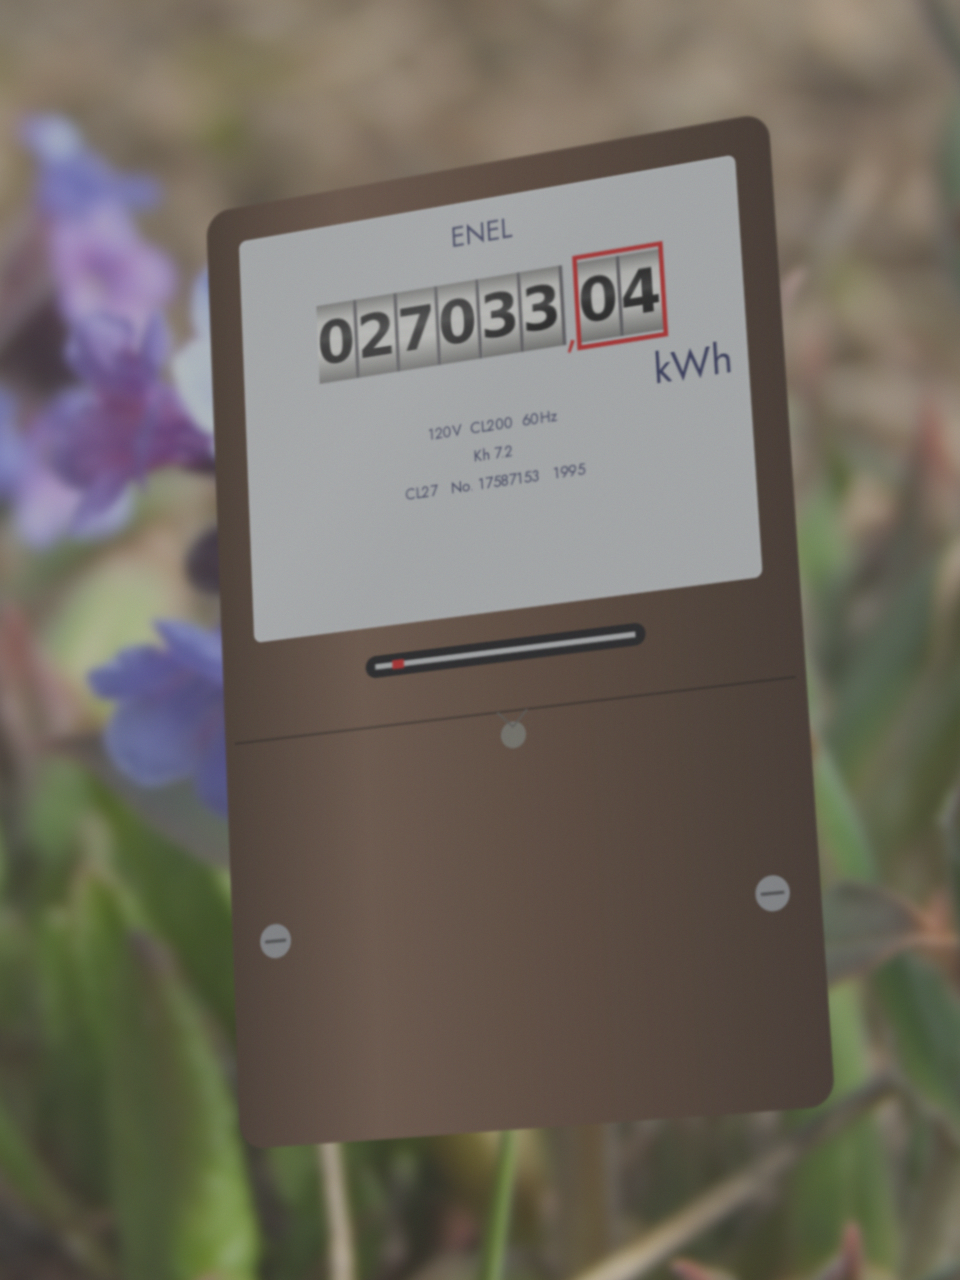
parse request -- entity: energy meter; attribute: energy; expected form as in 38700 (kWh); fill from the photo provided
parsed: 27033.04 (kWh)
